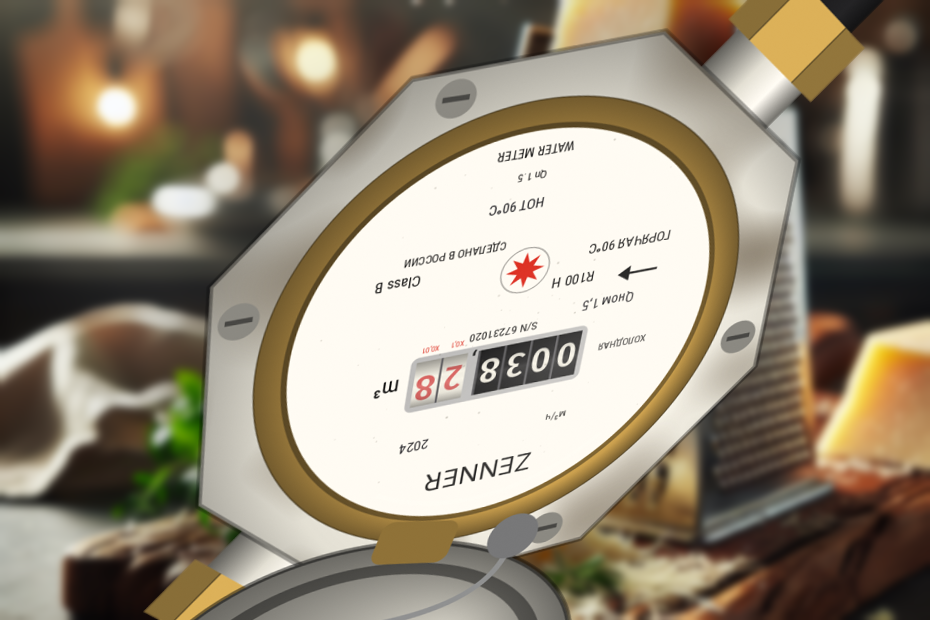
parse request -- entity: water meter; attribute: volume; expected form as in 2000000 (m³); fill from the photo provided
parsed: 38.28 (m³)
